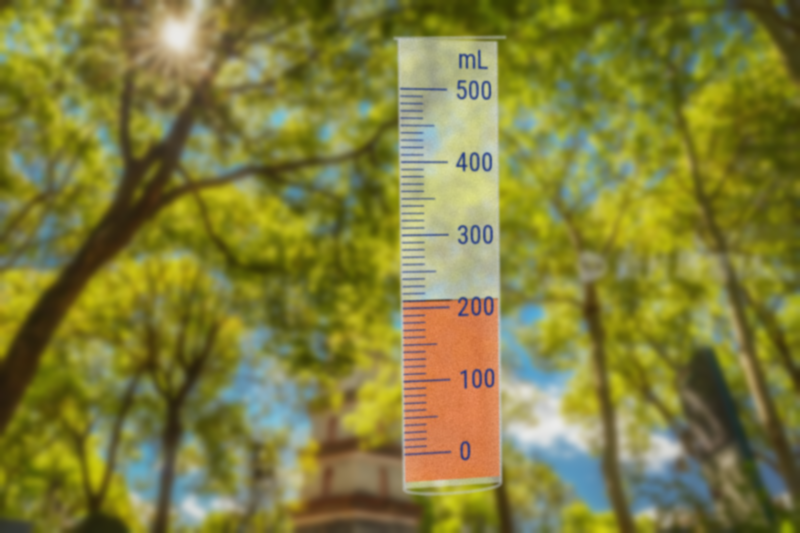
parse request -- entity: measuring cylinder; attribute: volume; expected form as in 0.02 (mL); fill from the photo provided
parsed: 210 (mL)
